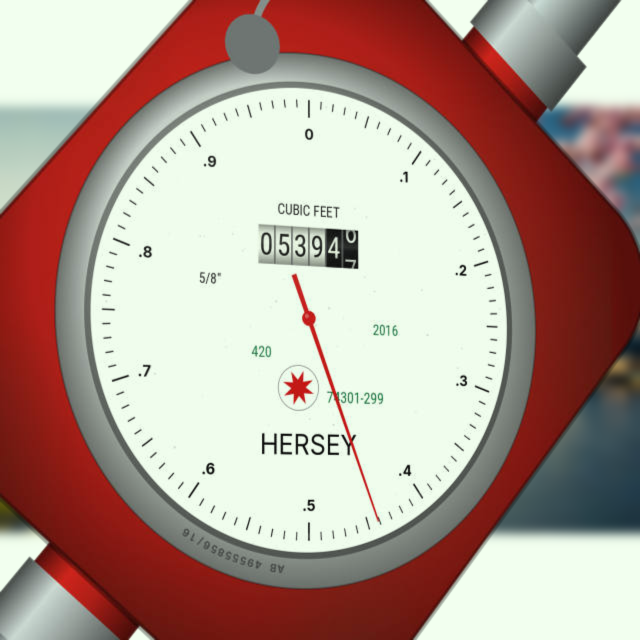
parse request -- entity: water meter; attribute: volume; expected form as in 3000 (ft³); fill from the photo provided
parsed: 53946.44 (ft³)
